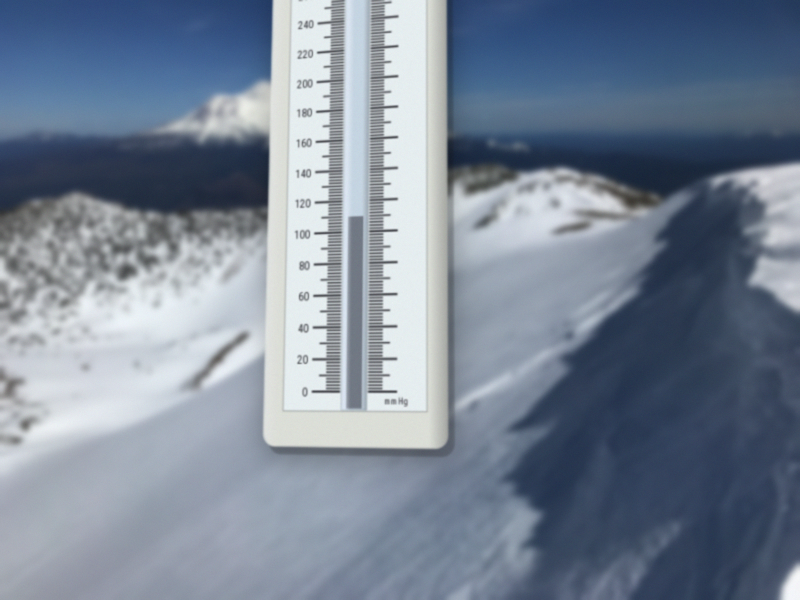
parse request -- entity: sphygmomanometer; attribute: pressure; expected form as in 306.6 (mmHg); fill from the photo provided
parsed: 110 (mmHg)
